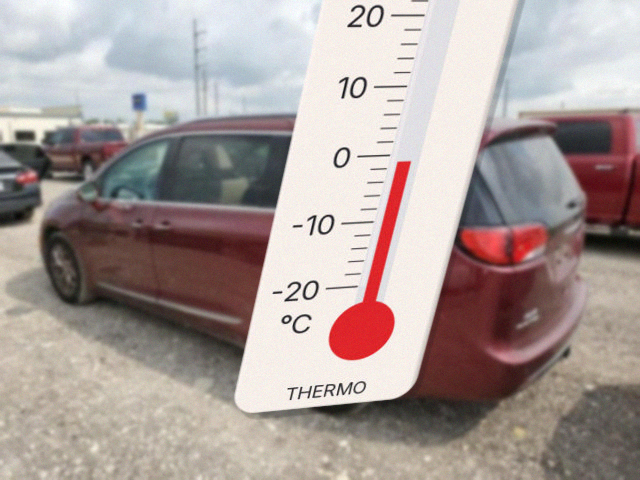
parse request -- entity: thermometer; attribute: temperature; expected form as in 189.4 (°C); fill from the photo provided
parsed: -1 (°C)
